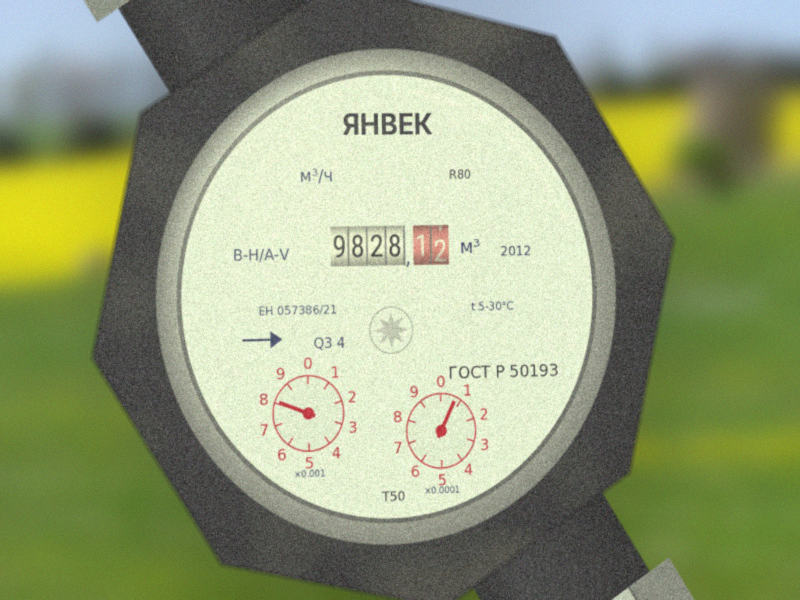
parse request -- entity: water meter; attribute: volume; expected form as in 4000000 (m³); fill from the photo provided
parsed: 9828.1180 (m³)
